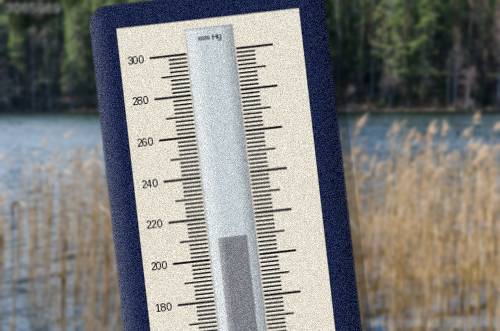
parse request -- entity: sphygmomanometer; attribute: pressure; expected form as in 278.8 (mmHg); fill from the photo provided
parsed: 210 (mmHg)
